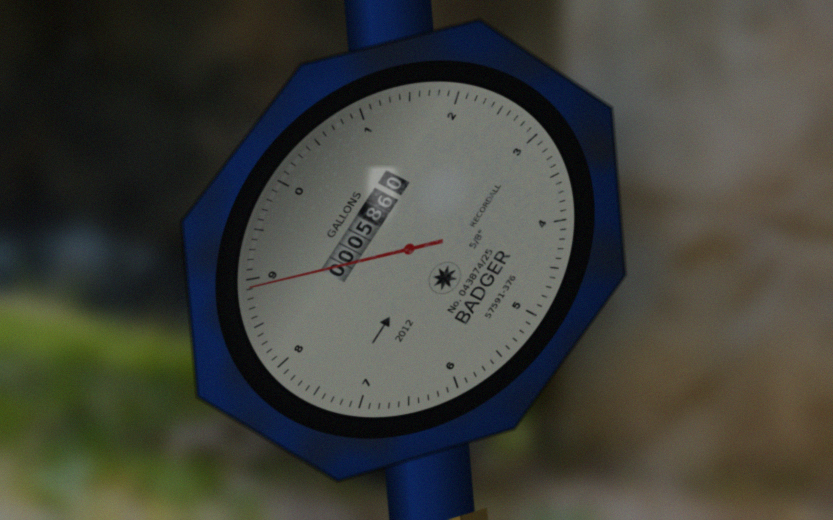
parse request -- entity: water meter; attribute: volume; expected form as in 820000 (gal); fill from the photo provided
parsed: 5858.9 (gal)
